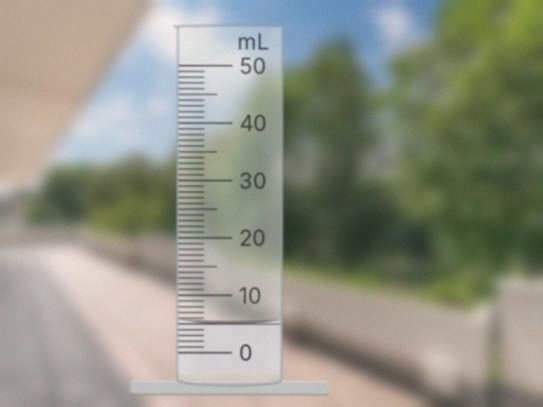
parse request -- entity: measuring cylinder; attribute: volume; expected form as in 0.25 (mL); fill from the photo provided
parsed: 5 (mL)
